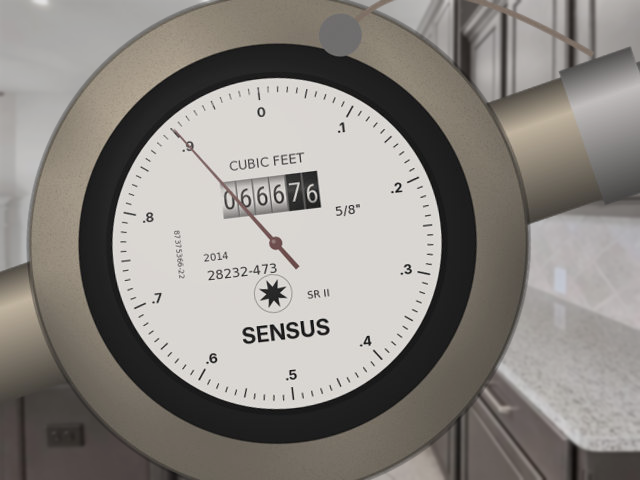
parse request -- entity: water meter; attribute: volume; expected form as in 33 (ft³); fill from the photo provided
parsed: 66675.90 (ft³)
